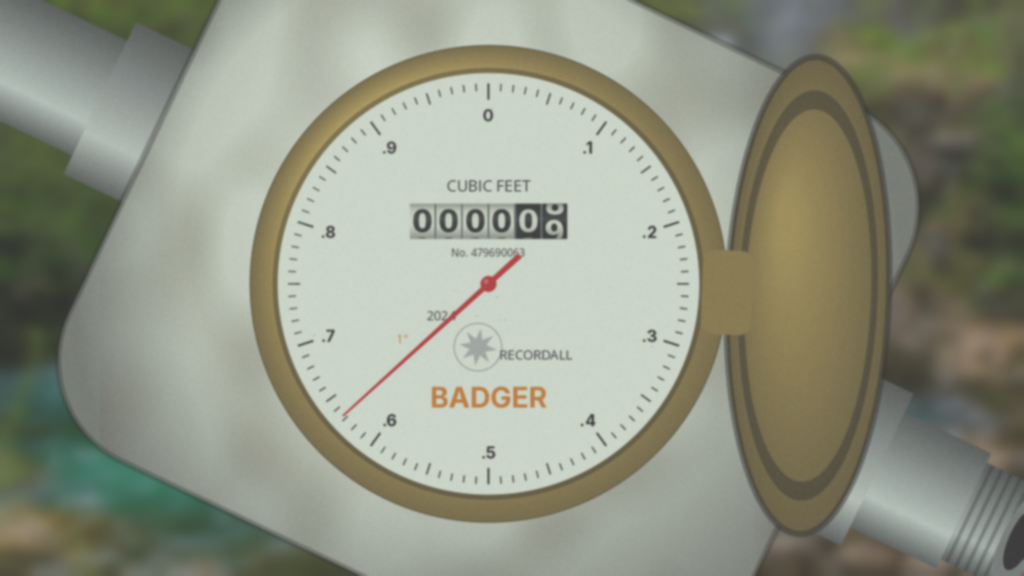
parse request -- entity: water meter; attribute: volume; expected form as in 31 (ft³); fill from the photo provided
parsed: 8.63 (ft³)
